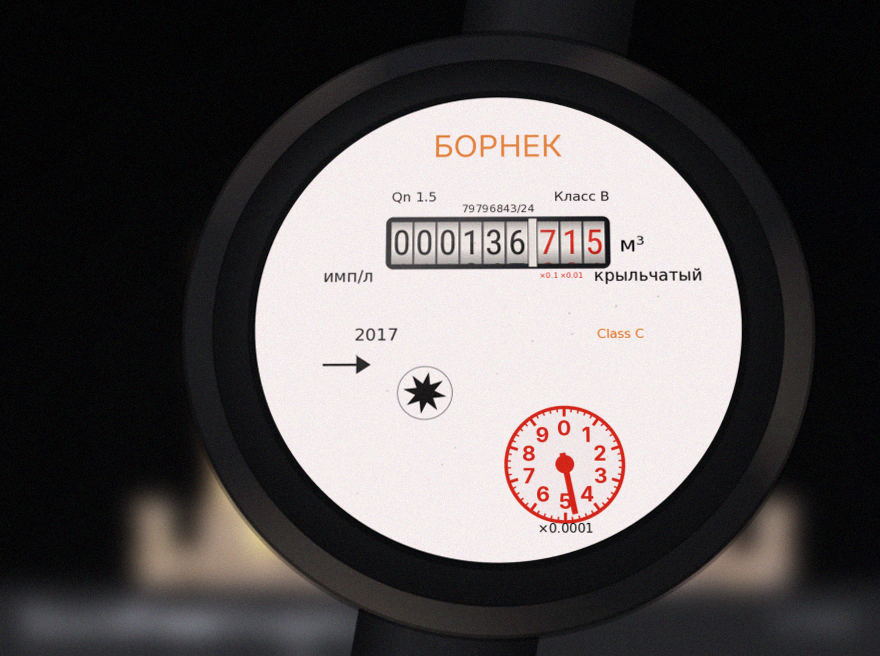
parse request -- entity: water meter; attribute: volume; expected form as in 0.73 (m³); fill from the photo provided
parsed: 136.7154 (m³)
